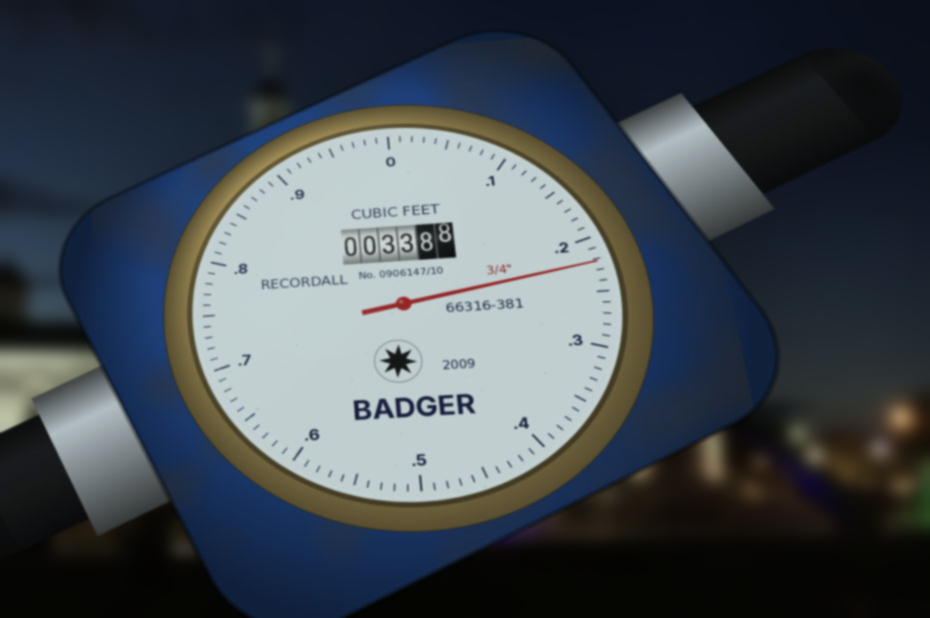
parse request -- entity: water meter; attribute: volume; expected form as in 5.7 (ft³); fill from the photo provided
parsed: 3388.22 (ft³)
